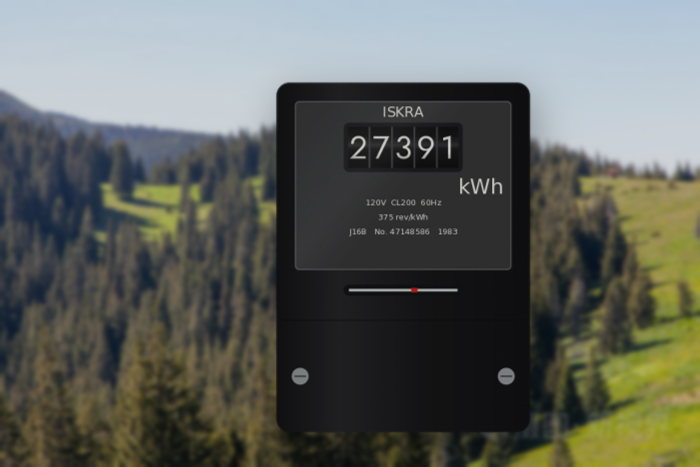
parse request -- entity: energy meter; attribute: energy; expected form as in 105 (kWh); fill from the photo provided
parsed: 27391 (kWh)
